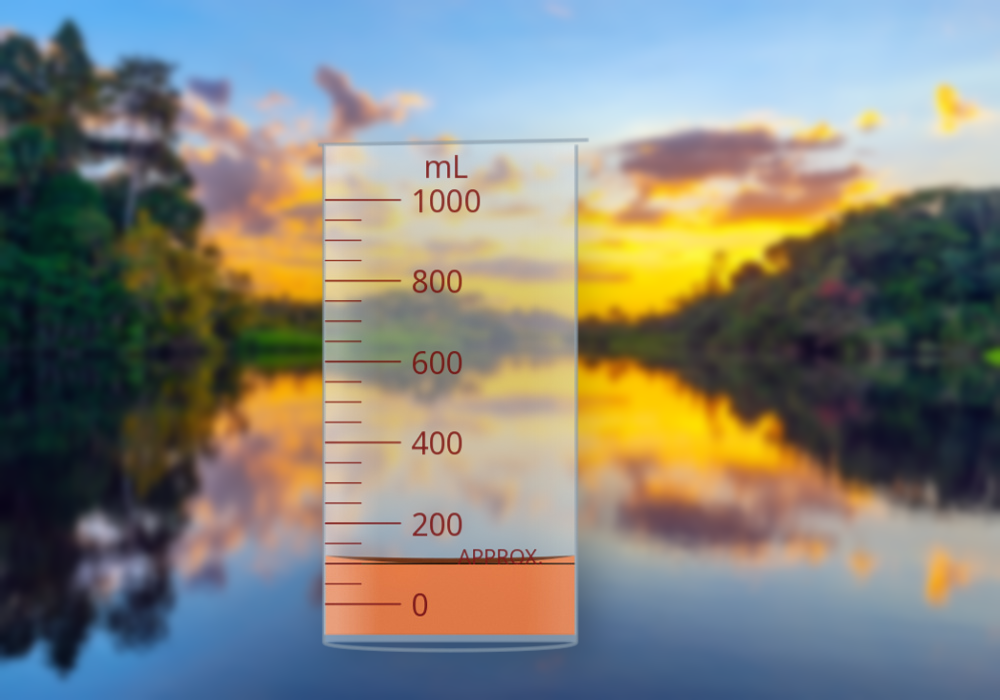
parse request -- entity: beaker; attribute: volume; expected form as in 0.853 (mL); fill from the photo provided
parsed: 100 (mL)
